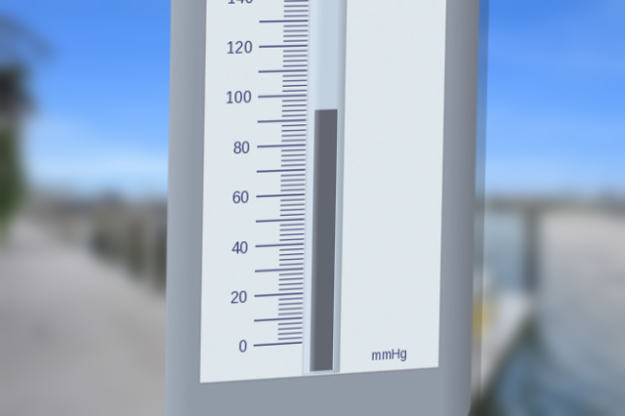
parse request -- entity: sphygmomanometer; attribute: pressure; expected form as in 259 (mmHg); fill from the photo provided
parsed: 94 (mmHg)
